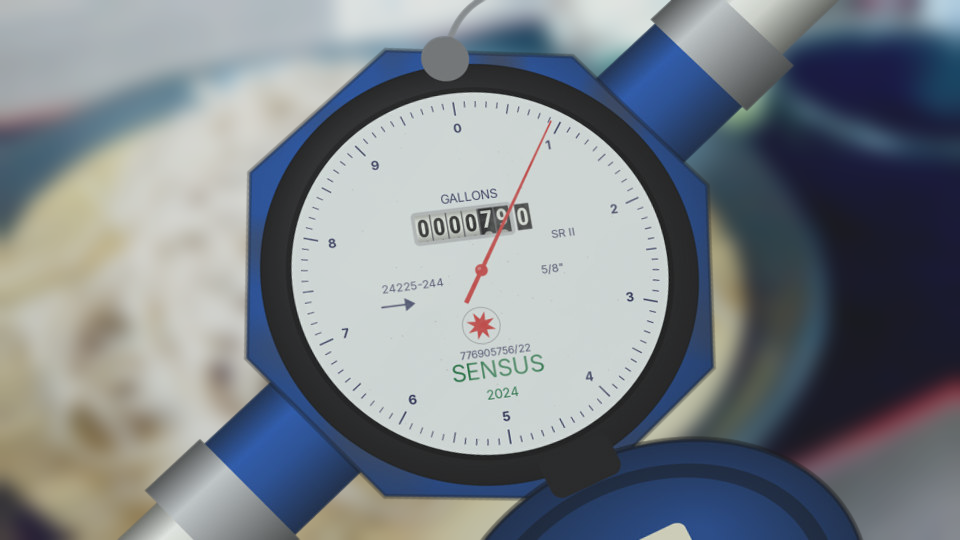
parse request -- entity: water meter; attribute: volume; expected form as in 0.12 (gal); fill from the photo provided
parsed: 790.9 (gal)
